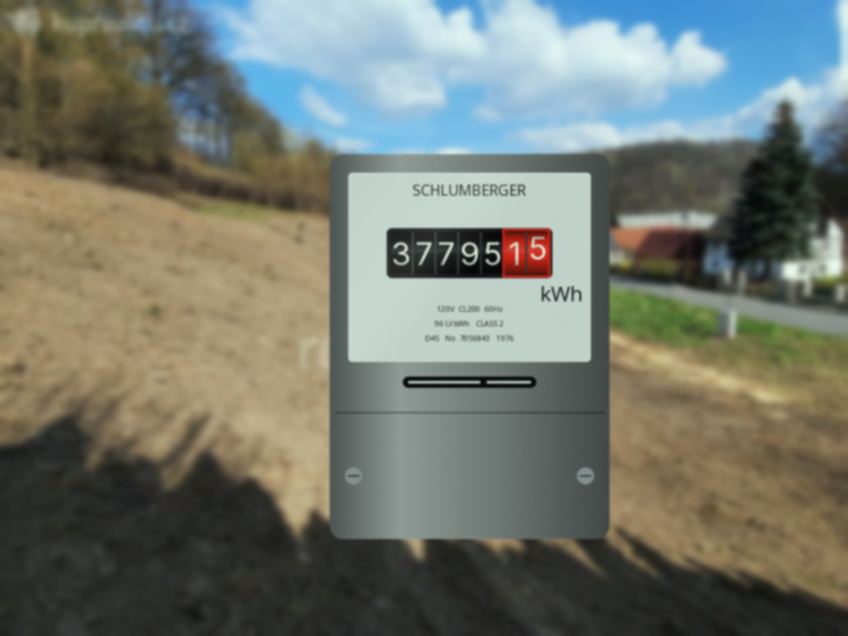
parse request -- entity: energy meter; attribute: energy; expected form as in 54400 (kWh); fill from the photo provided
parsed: 37795.15 (kWh)
